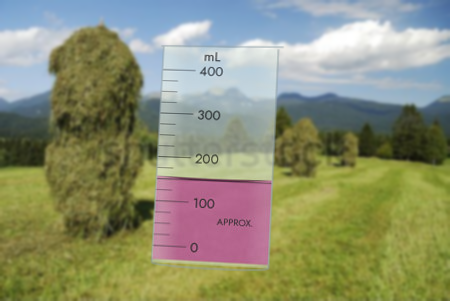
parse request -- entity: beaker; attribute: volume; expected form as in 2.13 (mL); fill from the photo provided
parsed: 150 (mL)
